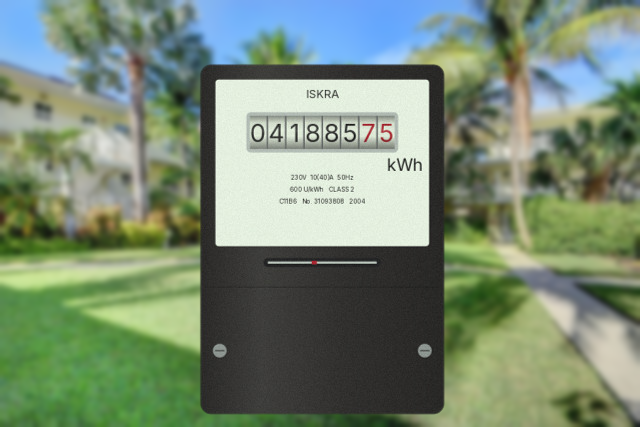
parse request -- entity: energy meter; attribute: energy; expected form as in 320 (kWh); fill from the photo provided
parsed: 41885.75 (kWh)
